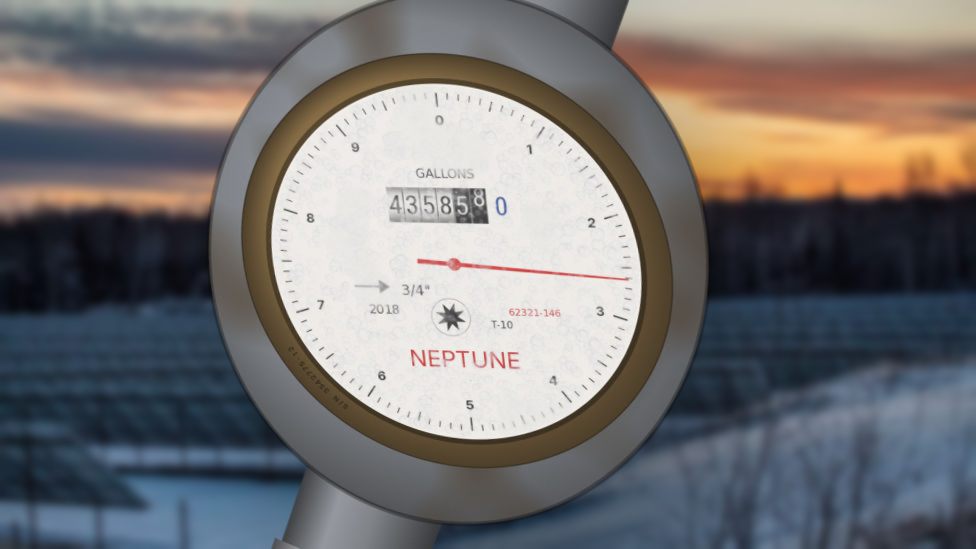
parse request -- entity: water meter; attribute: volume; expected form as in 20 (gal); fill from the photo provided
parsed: 4358582.6 (gal)
